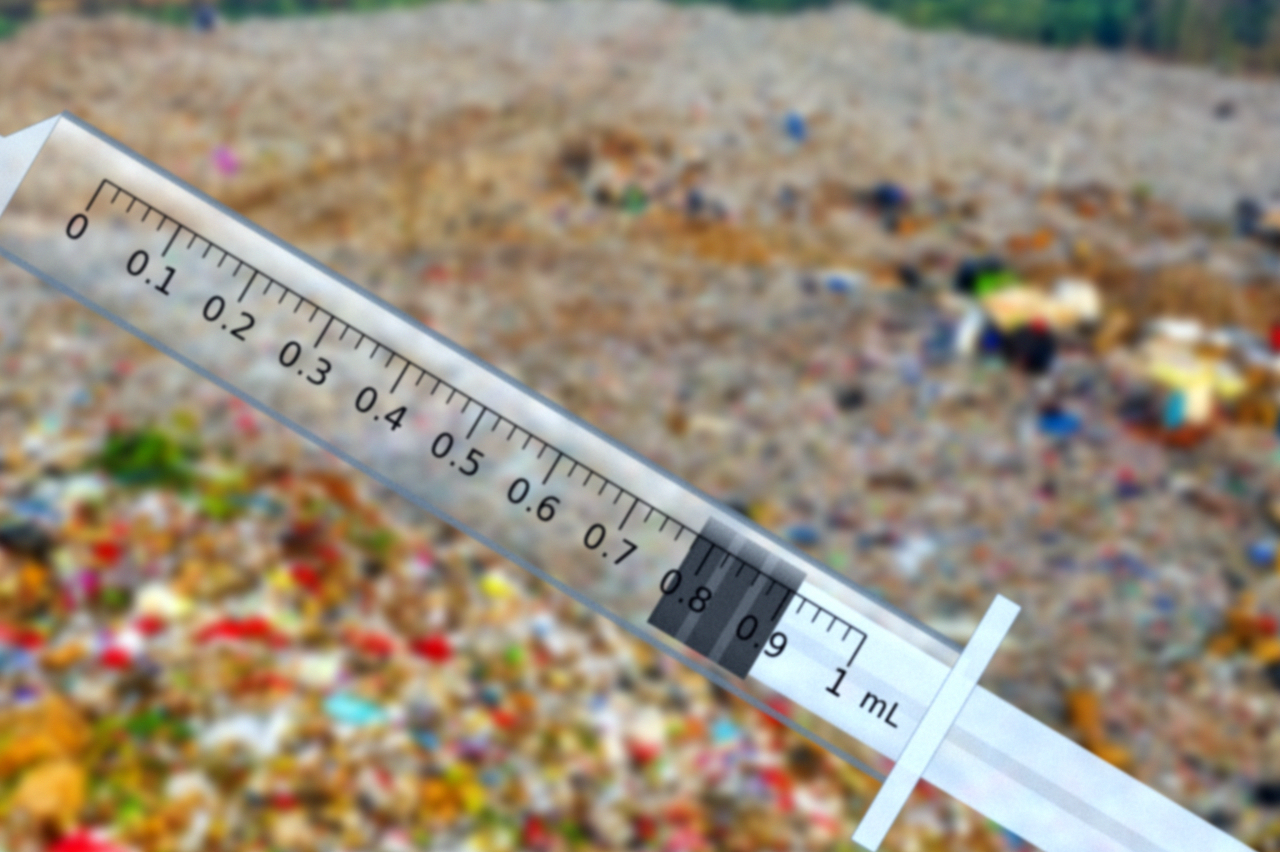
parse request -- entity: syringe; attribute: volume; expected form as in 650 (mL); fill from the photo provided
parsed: 0.78 (mL)
